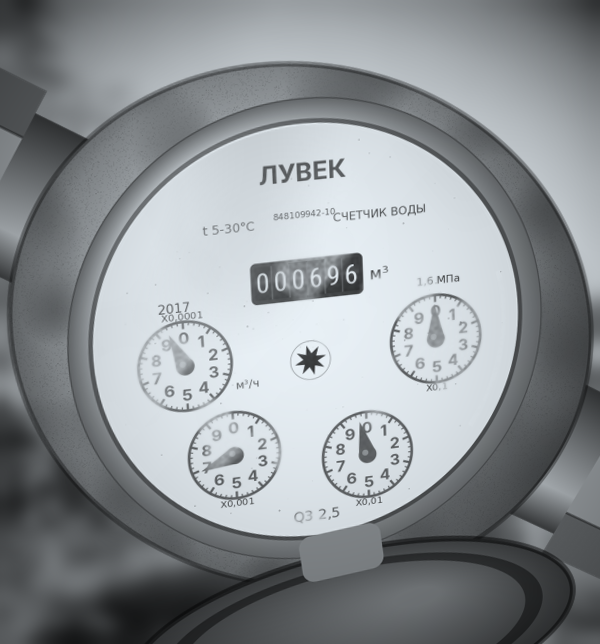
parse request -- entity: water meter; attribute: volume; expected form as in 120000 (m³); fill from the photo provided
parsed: 695.9969 (m³)
